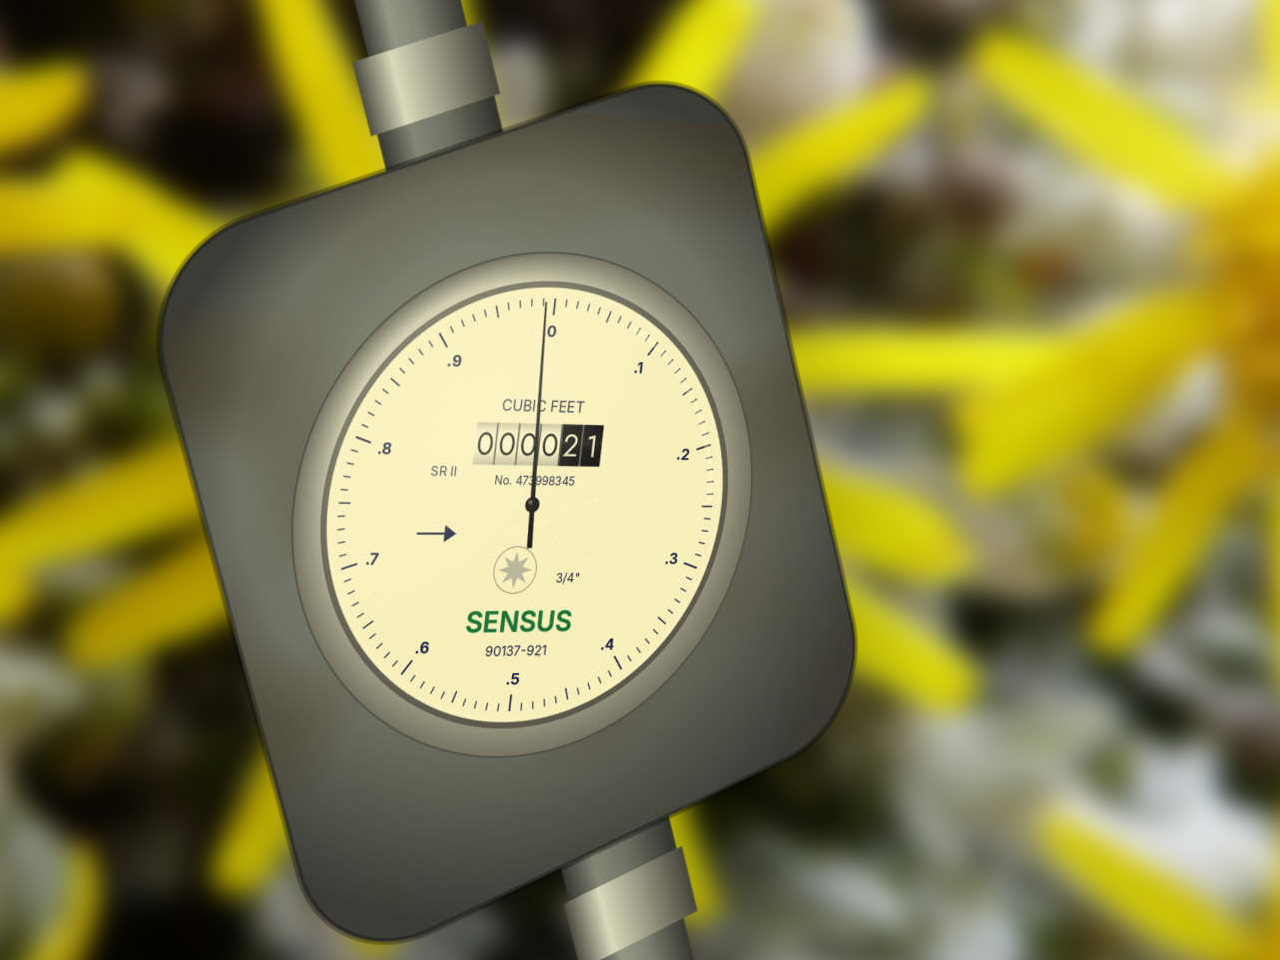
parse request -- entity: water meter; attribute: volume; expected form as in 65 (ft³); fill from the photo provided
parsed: 20.99 (ft³)
